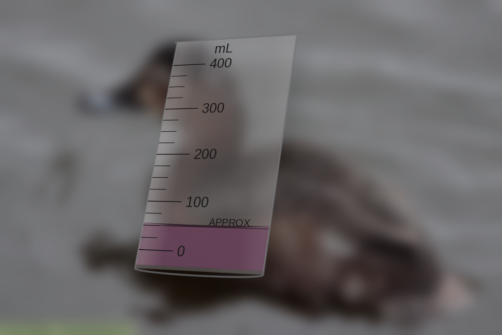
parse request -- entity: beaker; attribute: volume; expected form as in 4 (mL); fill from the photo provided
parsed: 50 (mL)
